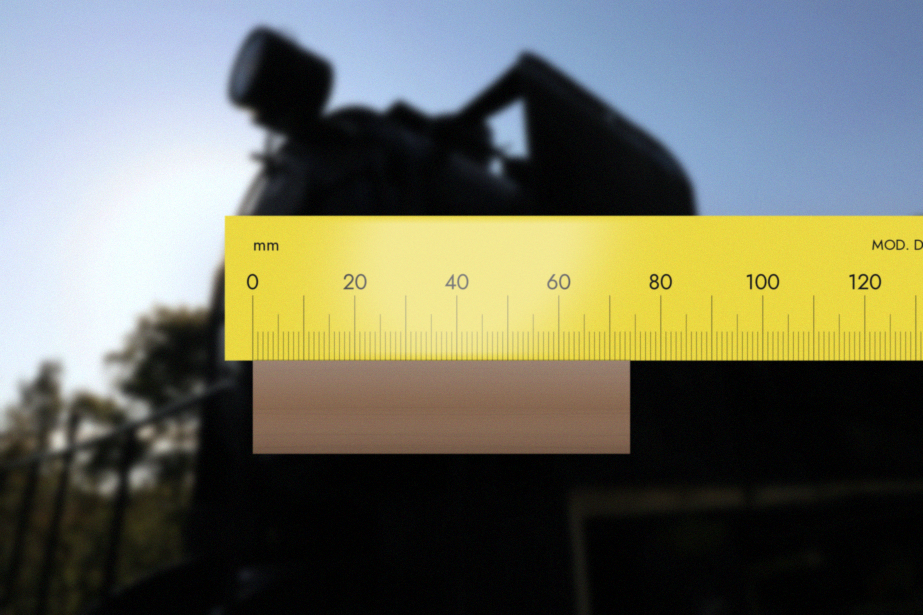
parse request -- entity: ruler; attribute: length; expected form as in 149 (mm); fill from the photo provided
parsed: 74 (mm)
